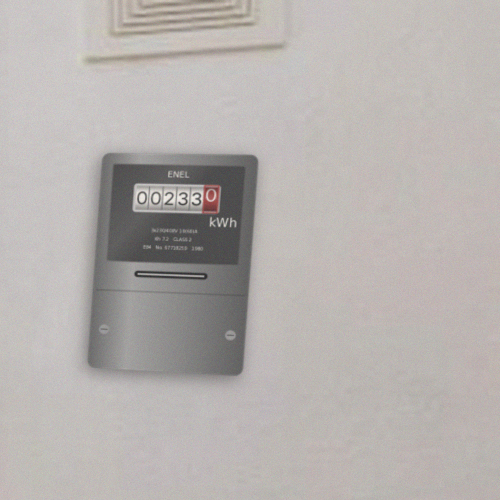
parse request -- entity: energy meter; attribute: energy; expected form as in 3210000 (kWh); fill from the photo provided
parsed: 233.0 (kWh)
